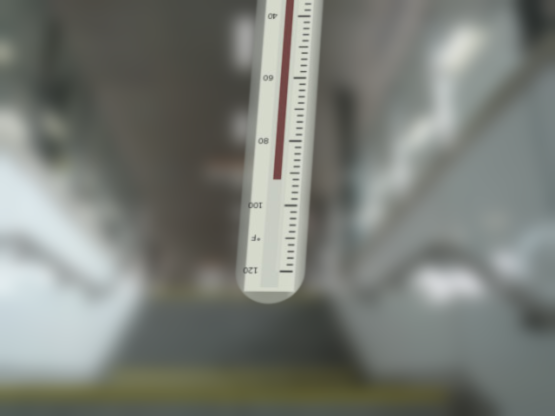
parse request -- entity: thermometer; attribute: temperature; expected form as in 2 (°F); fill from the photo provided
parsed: 92 (°F)
